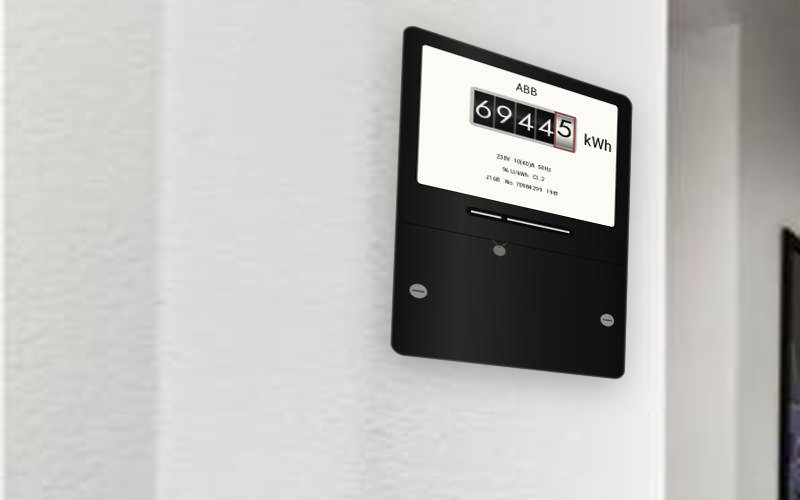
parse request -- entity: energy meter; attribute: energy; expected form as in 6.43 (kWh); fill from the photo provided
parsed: 6944.5 (kWh)
